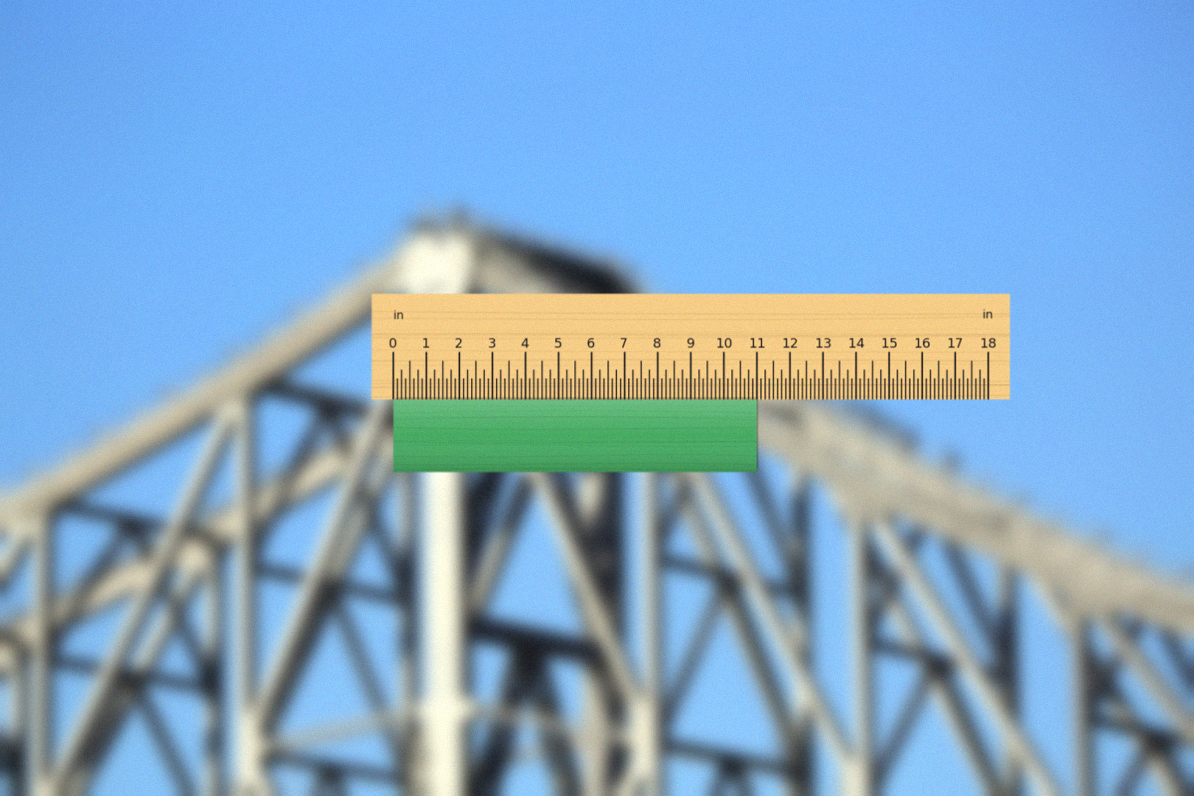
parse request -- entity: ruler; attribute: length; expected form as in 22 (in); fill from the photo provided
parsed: 11 (in)
